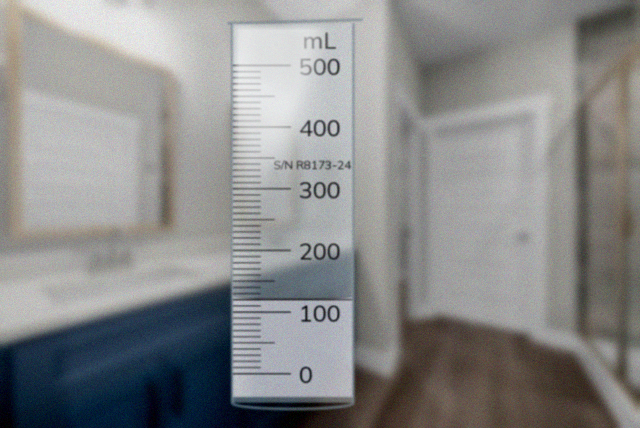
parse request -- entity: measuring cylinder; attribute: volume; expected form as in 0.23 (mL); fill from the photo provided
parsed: 120 (mL)
